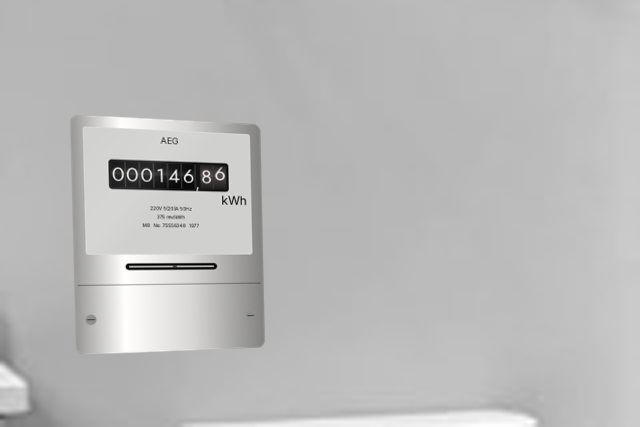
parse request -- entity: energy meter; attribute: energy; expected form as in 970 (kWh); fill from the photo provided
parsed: 146.86 (kWh)
